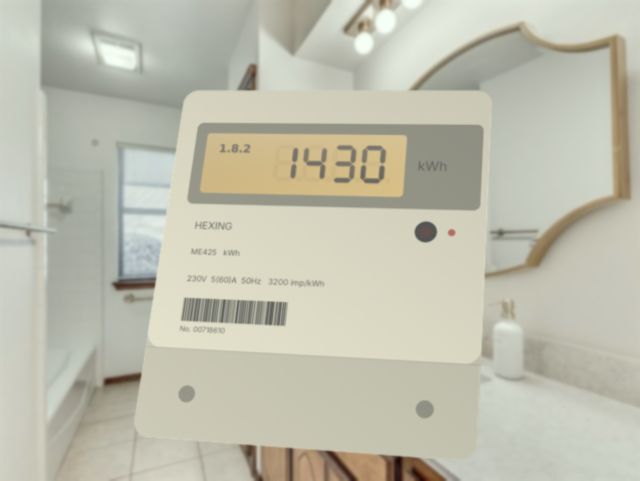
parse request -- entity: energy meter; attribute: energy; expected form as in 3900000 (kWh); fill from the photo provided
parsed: 1430 (kWh)
